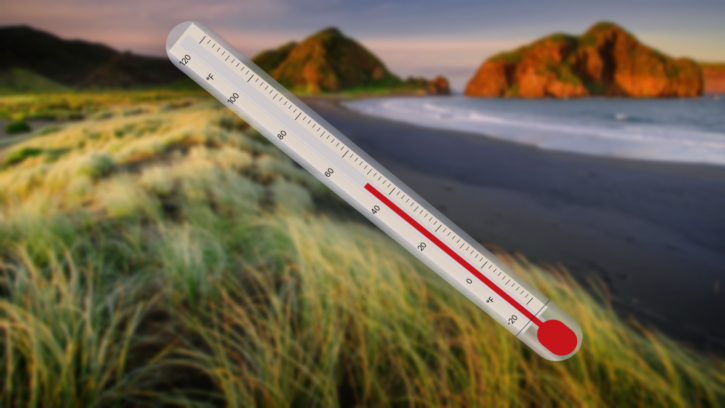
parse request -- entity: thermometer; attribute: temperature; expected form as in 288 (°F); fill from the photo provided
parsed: 48 (°F)
